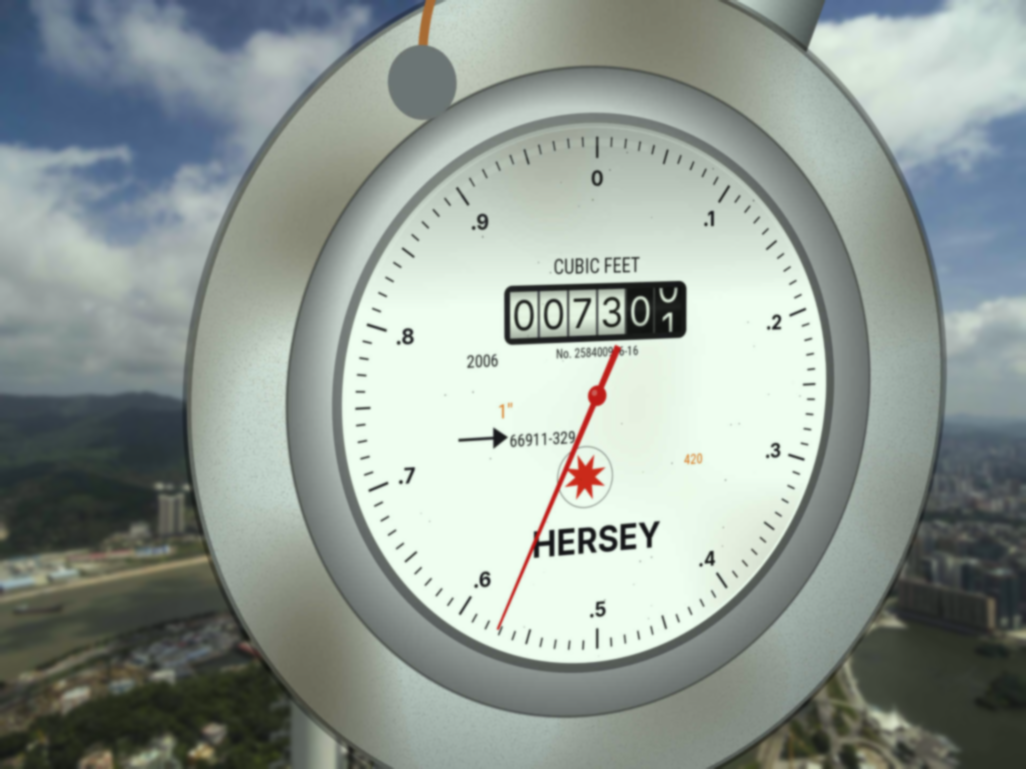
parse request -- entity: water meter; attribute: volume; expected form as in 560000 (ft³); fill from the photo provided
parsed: 7300.57 (ft³)
